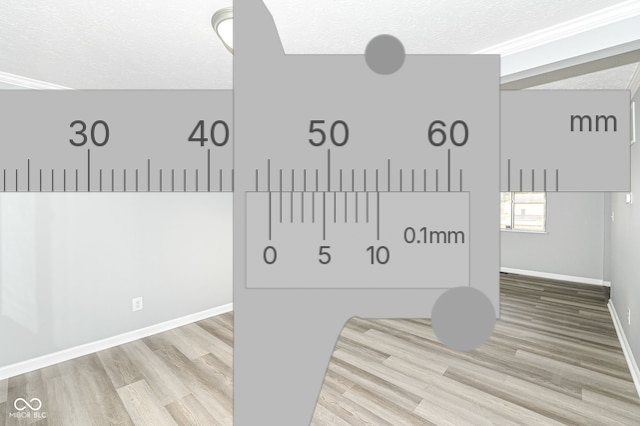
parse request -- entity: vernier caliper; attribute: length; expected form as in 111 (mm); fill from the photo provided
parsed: 45.1 (mm)
